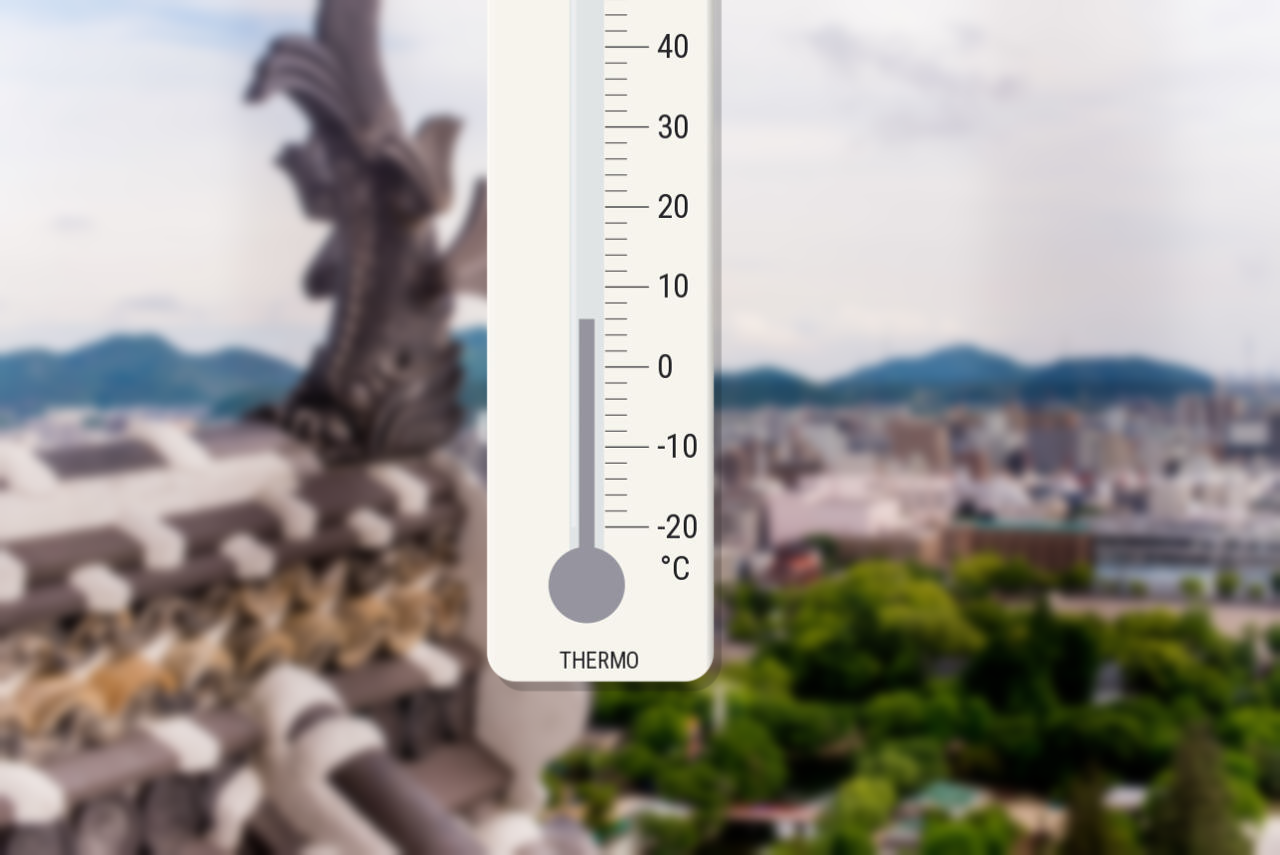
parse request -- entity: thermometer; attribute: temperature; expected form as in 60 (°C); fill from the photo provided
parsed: 6 (°C)
